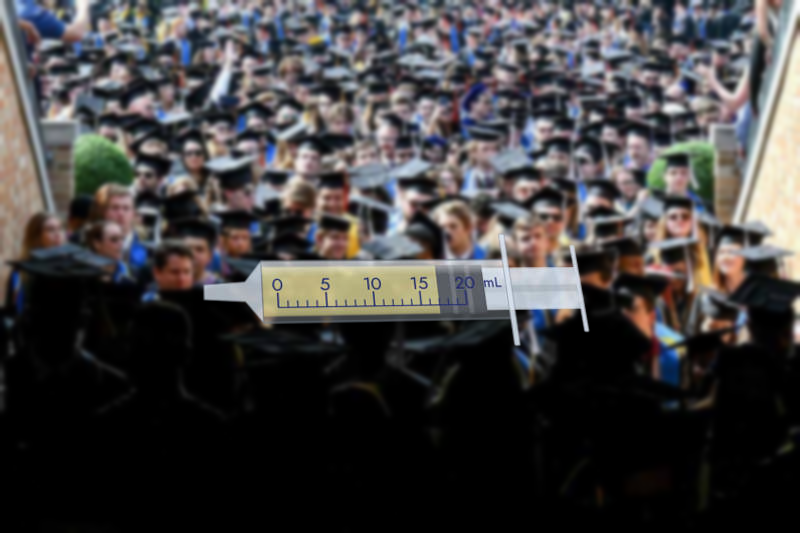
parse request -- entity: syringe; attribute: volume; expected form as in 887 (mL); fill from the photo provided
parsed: 17 (mL)
